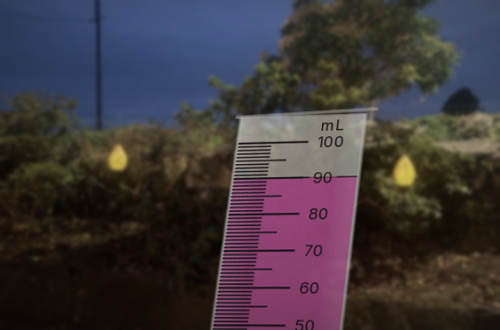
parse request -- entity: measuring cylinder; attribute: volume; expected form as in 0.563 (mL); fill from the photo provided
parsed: 90 (mL)
